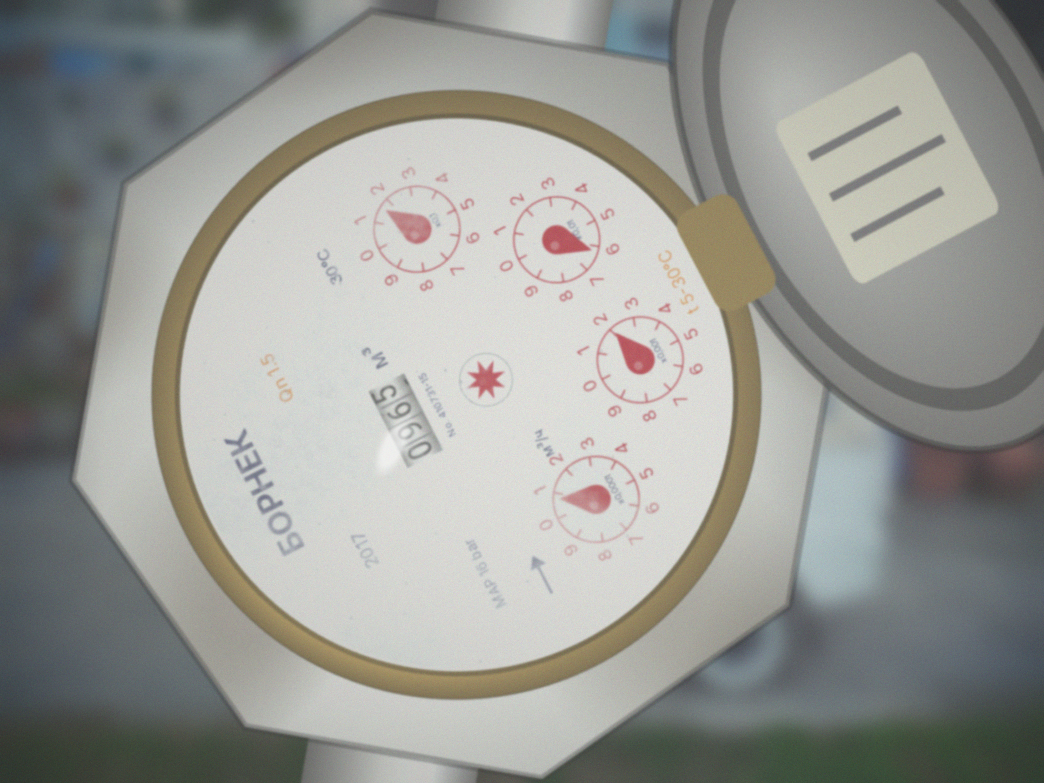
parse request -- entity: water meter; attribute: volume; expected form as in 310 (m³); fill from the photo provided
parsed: 965.1620 (m³)
